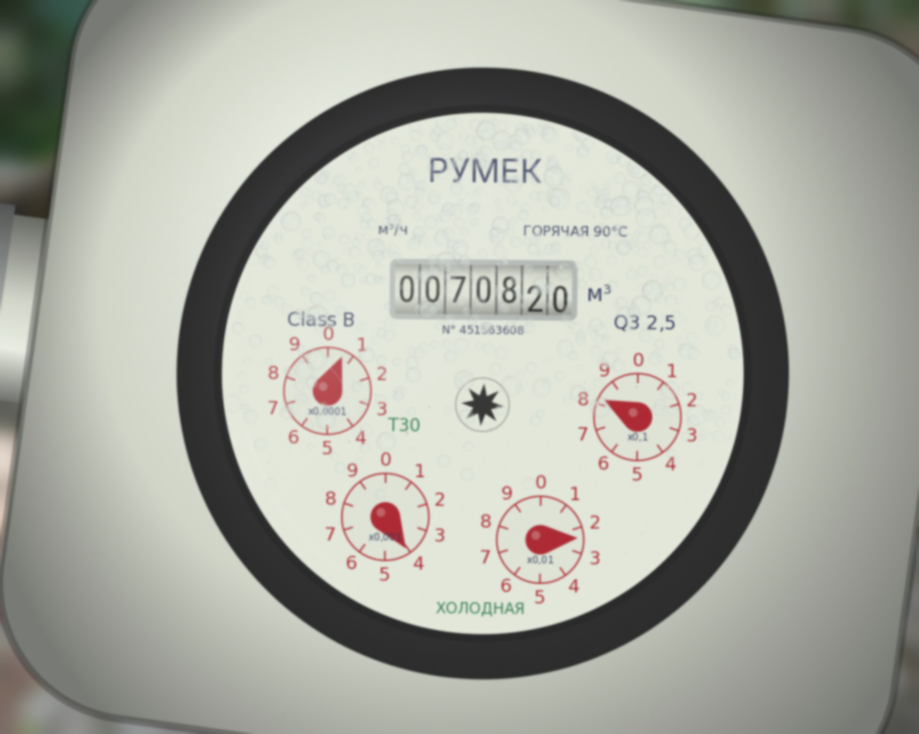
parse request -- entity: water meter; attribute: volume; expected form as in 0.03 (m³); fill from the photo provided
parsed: 70819.8240 (m³)
